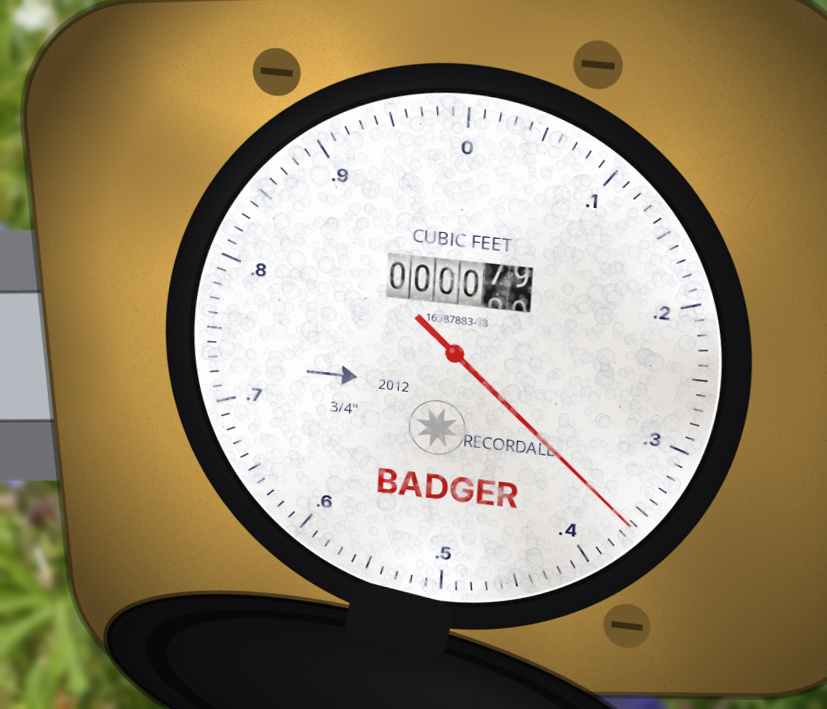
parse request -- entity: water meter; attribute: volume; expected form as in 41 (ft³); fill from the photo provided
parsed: 79.36 (ft³)
